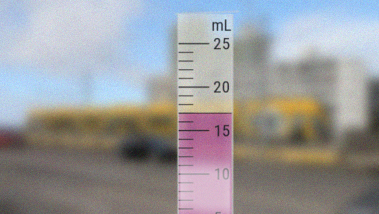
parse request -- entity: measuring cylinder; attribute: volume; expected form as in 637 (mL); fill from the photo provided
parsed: 17 (mL)
